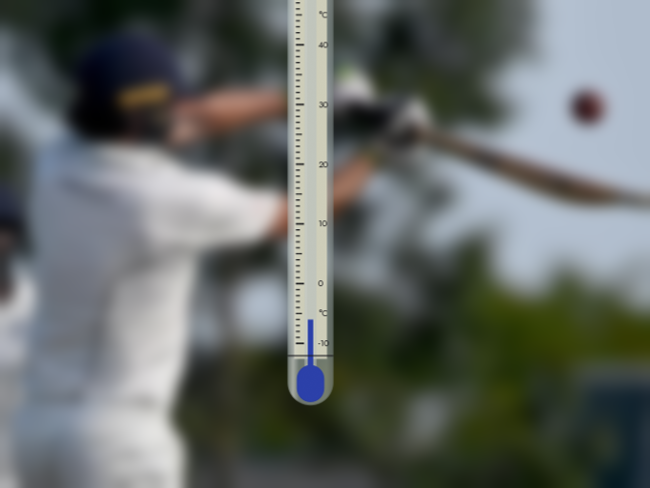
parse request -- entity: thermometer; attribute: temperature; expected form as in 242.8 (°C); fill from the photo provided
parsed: -6 (°C)
